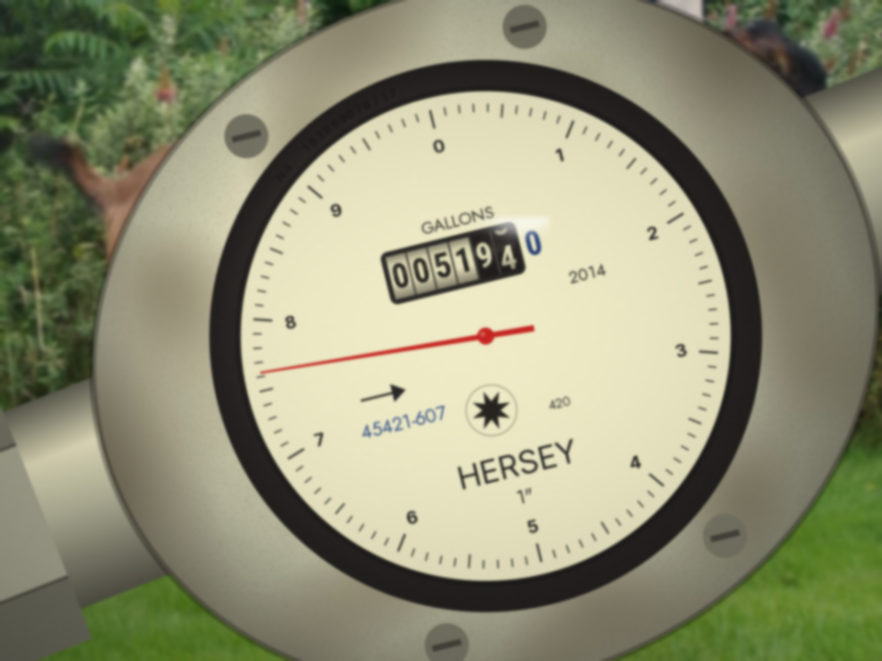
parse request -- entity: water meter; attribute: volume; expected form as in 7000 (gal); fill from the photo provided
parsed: 51937.6 (gal)
